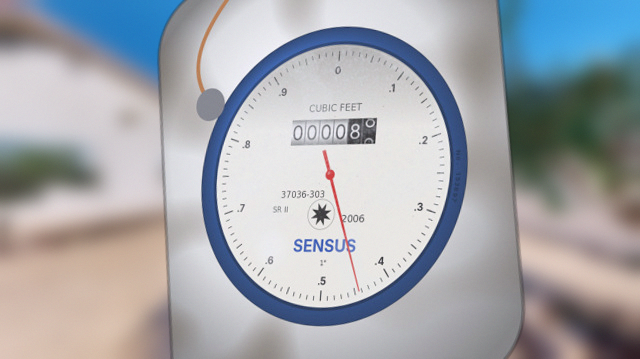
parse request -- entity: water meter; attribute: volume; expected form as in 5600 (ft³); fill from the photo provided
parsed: 88.44 (ft³)
